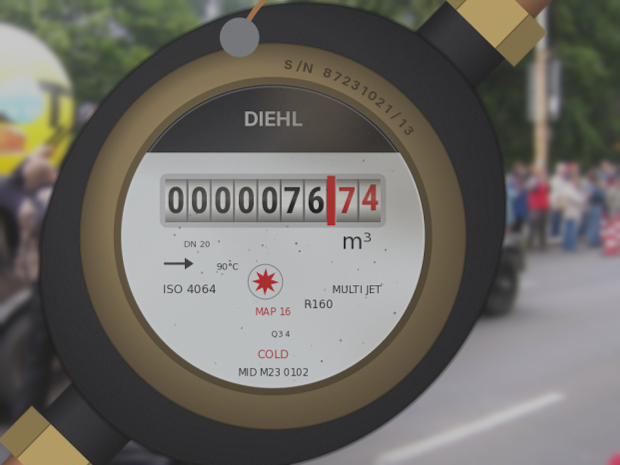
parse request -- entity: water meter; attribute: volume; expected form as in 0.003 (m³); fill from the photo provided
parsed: 76.74 (m³)
